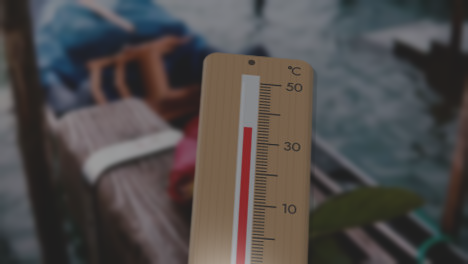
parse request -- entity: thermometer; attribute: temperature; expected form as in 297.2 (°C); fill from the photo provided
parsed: 35 (°C)
